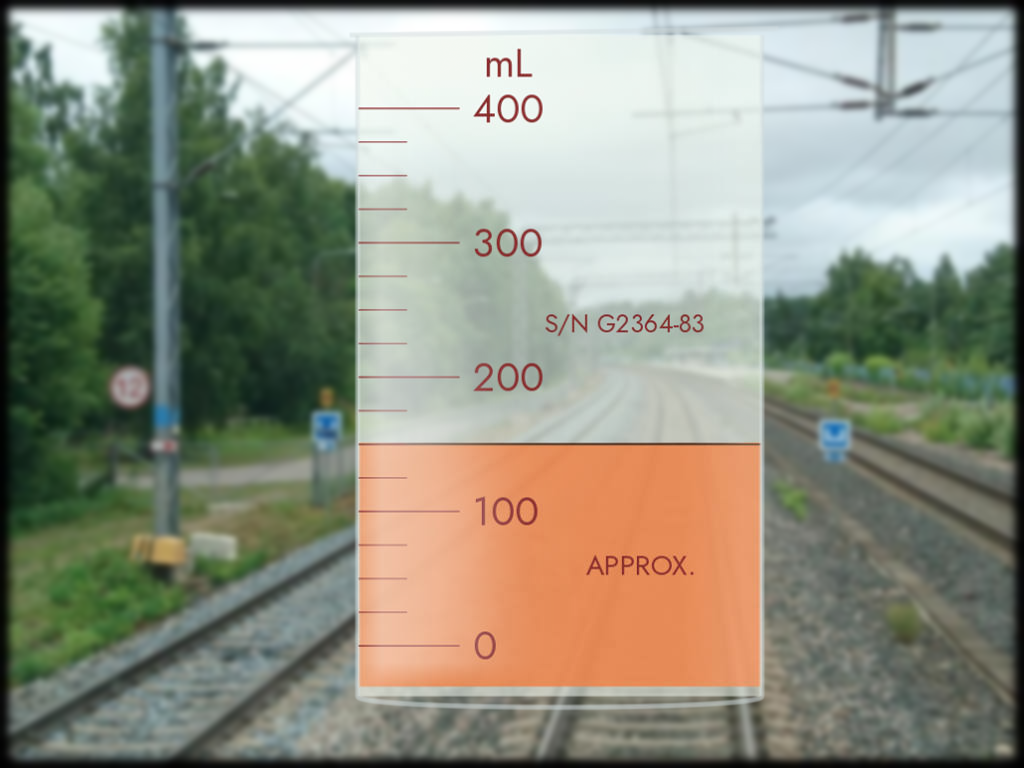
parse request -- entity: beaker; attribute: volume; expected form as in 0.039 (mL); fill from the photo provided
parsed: 150 (mL)
